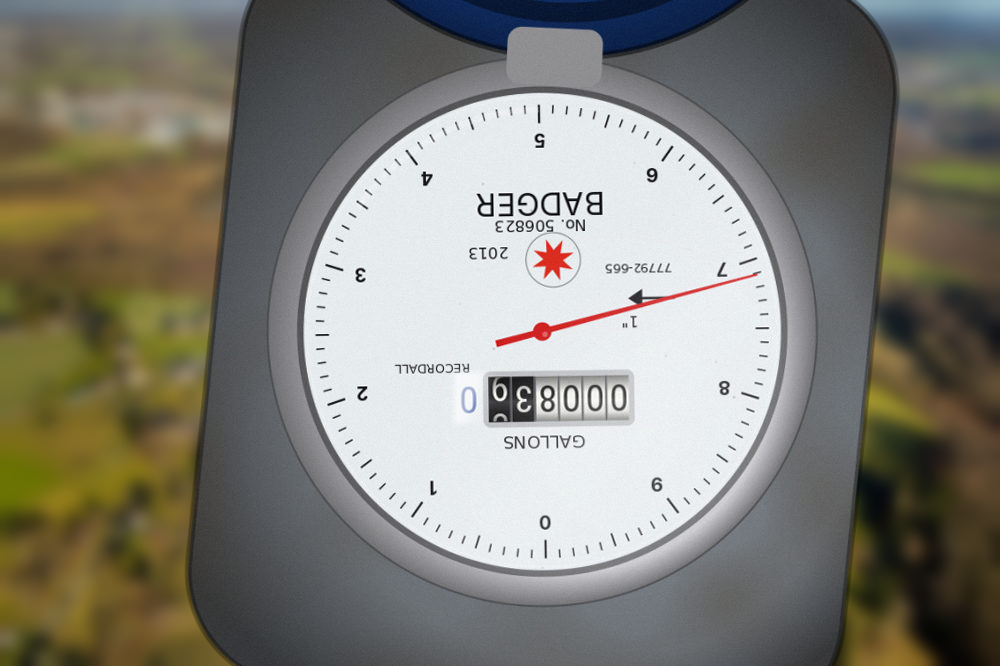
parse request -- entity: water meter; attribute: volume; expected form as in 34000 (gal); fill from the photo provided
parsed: 8387.1 (gal)
